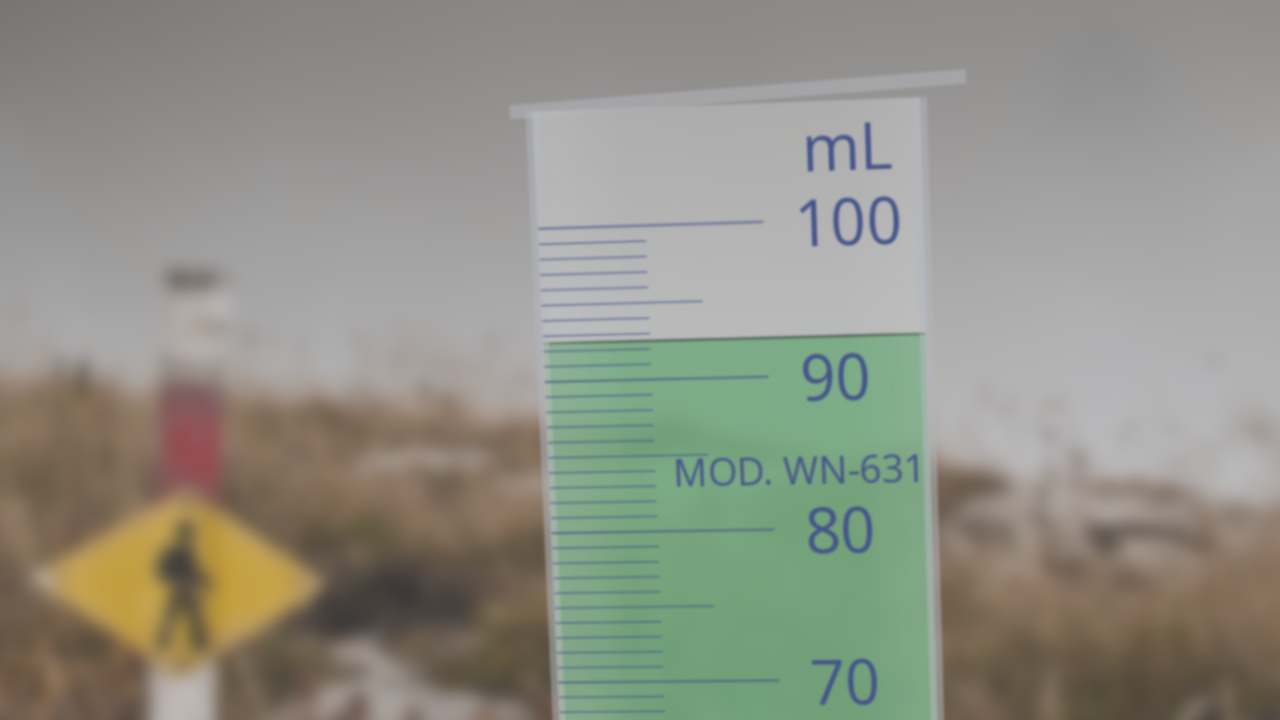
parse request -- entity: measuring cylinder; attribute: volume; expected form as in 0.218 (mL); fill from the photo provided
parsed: 92.5 (mL)
